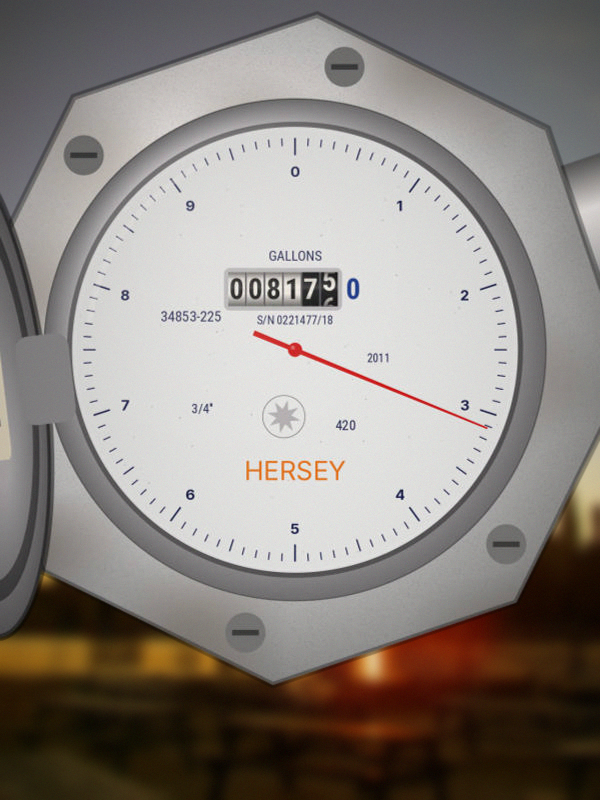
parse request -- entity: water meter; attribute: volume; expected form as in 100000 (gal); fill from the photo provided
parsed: 81753.1 (gal)
